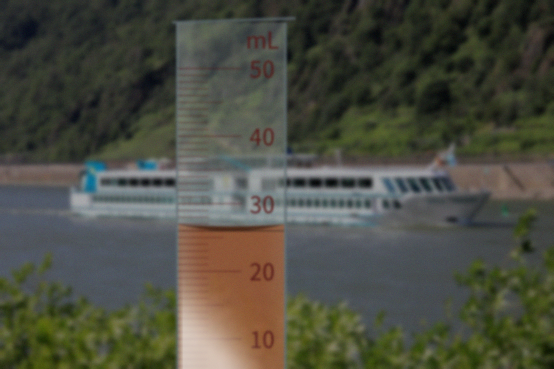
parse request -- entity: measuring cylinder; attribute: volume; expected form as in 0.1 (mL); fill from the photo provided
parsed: 26 (mL)
